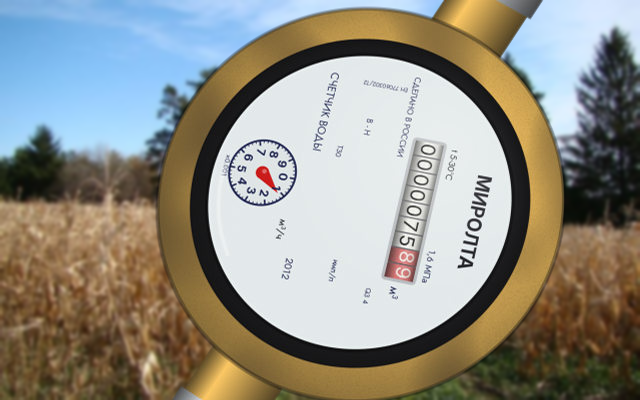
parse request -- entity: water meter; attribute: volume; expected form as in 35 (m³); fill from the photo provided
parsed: 75.891 (m³)
